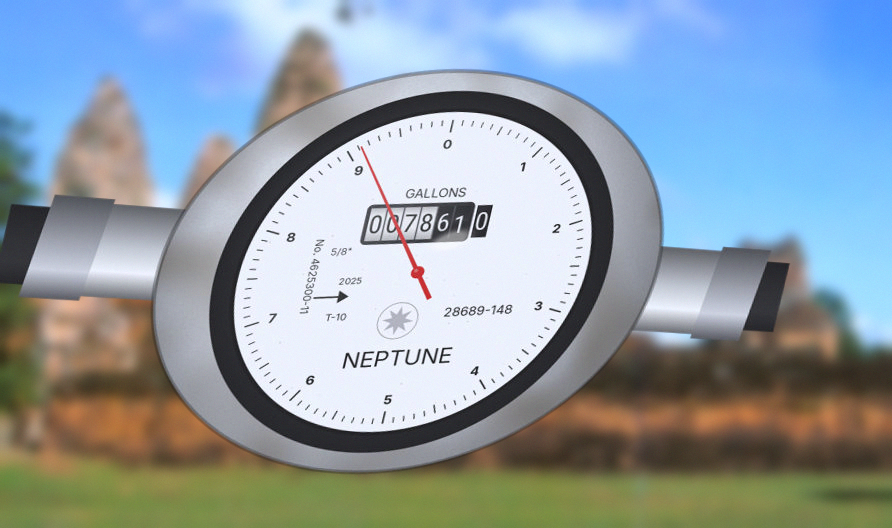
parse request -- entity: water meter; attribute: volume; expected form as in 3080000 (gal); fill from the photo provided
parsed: 78609.1 (gal)
